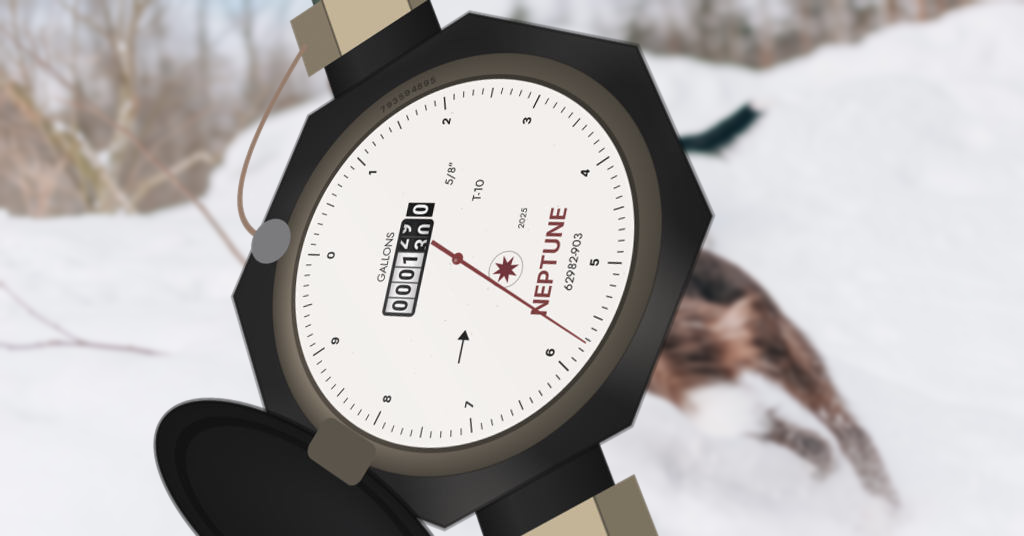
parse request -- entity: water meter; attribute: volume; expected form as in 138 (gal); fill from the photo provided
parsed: 1295.7 (gal)
